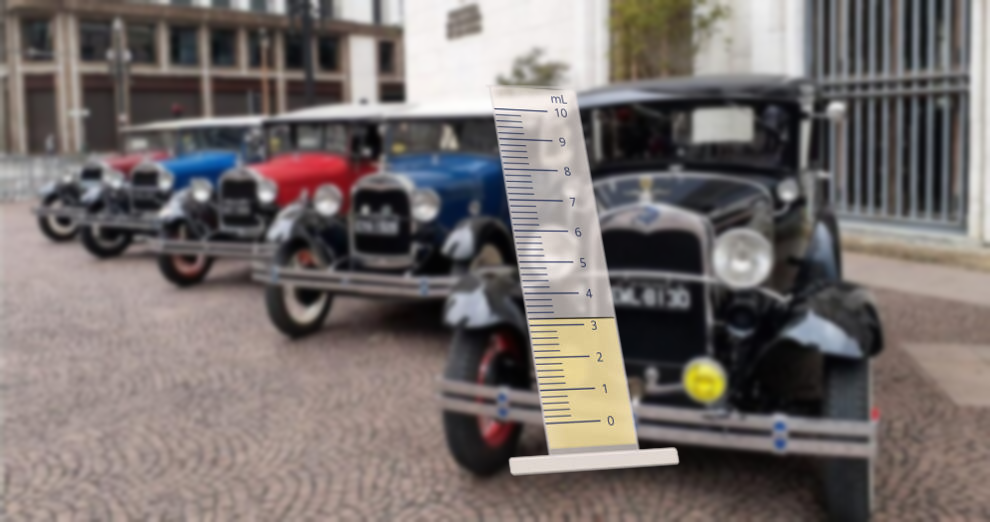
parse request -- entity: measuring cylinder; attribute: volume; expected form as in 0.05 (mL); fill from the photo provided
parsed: 3.2 (mL)
